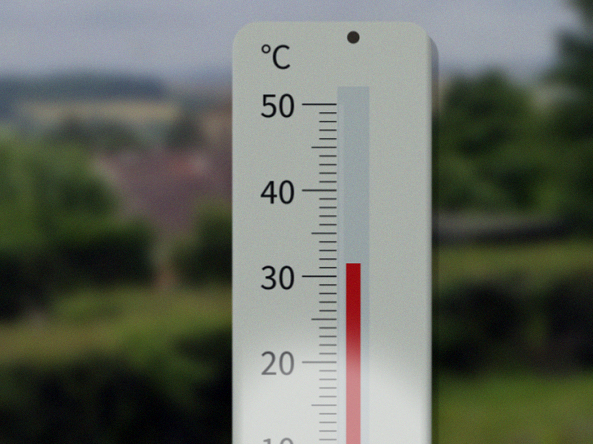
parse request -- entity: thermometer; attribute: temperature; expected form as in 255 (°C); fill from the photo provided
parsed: 31.5 (°C)
